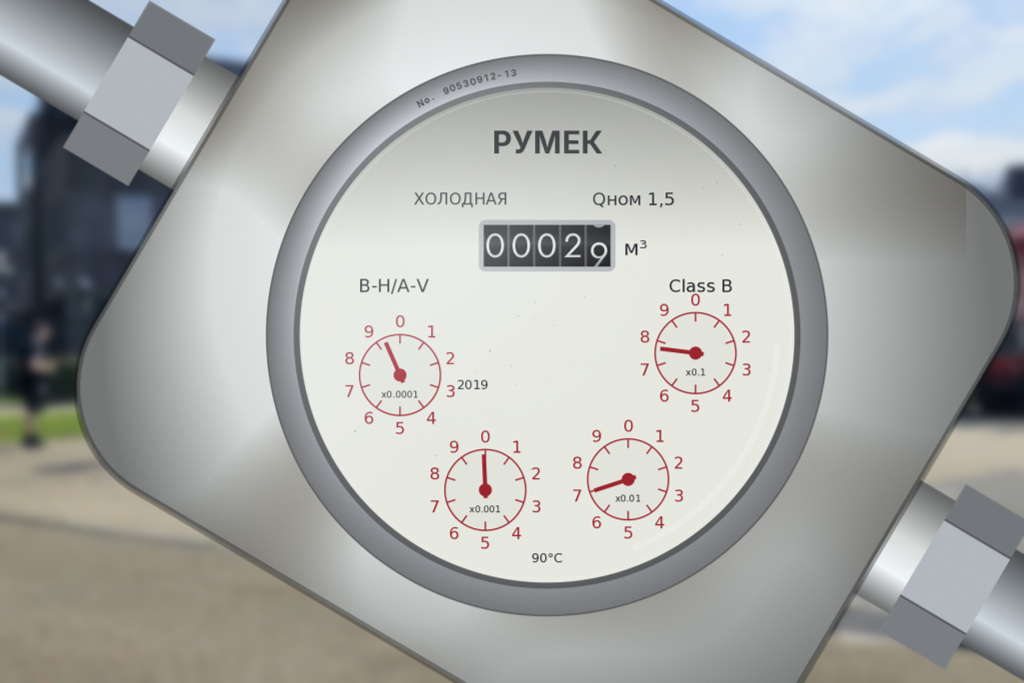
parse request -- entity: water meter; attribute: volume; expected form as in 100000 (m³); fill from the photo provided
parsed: 28.7699 (m³)
